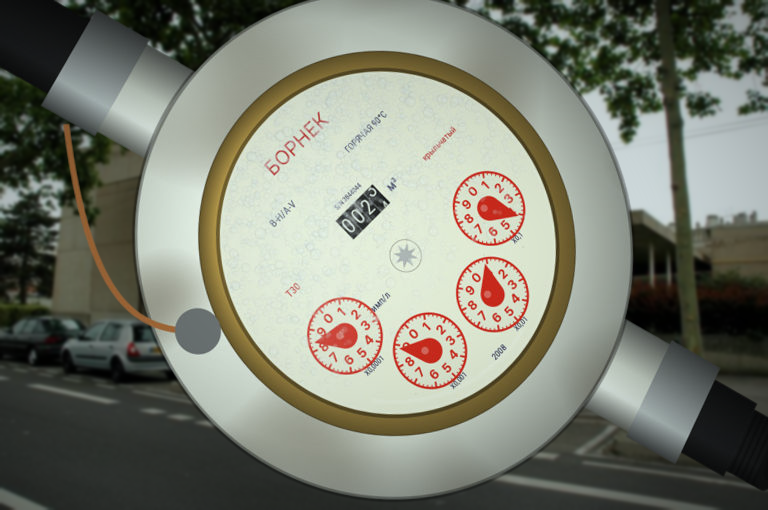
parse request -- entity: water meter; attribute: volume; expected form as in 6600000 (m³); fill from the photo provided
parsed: 23.4088 (m³)
